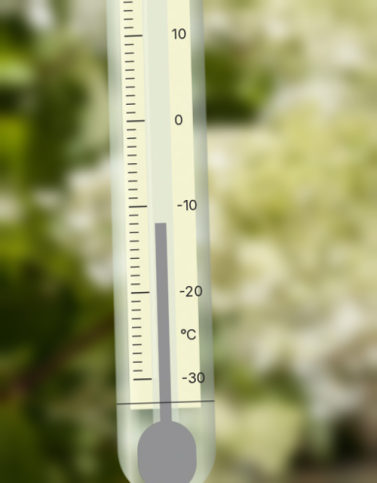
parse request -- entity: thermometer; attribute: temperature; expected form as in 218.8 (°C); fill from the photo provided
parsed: -12 (°C)
